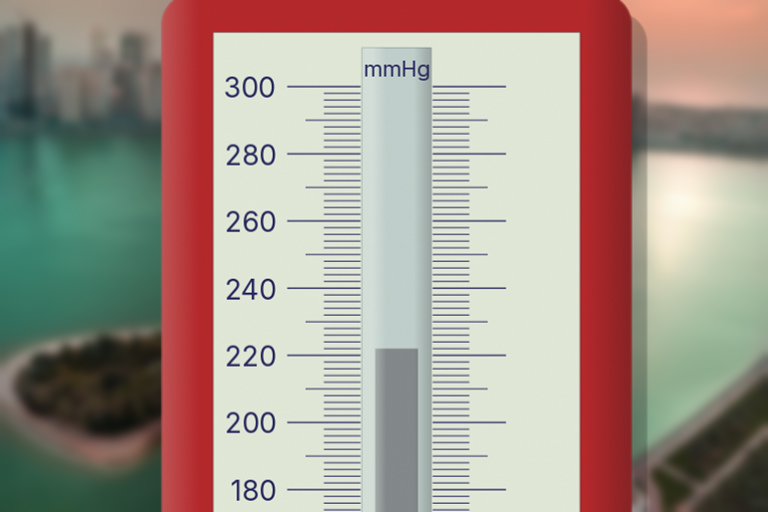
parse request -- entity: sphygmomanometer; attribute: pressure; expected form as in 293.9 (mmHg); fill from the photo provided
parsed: 222 (mmHg)
